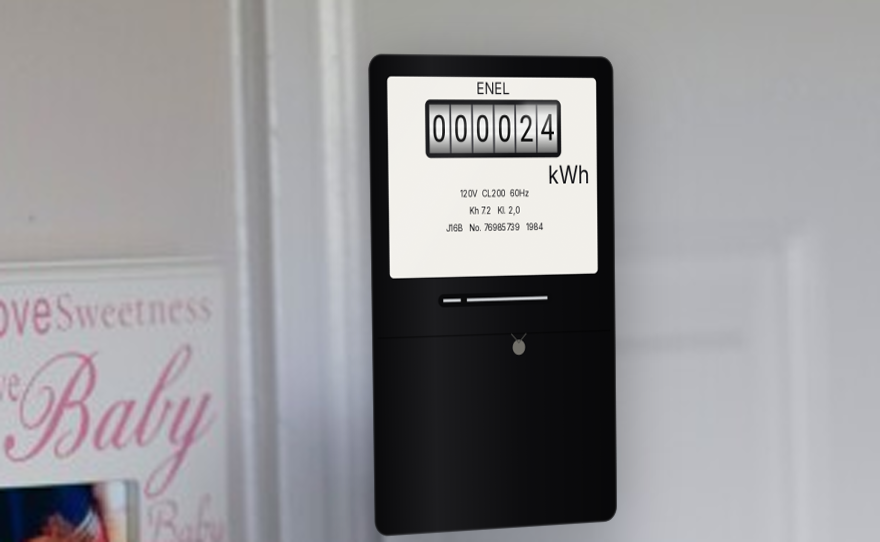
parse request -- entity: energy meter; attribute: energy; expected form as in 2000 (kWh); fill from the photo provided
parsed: 24 (kWh)
